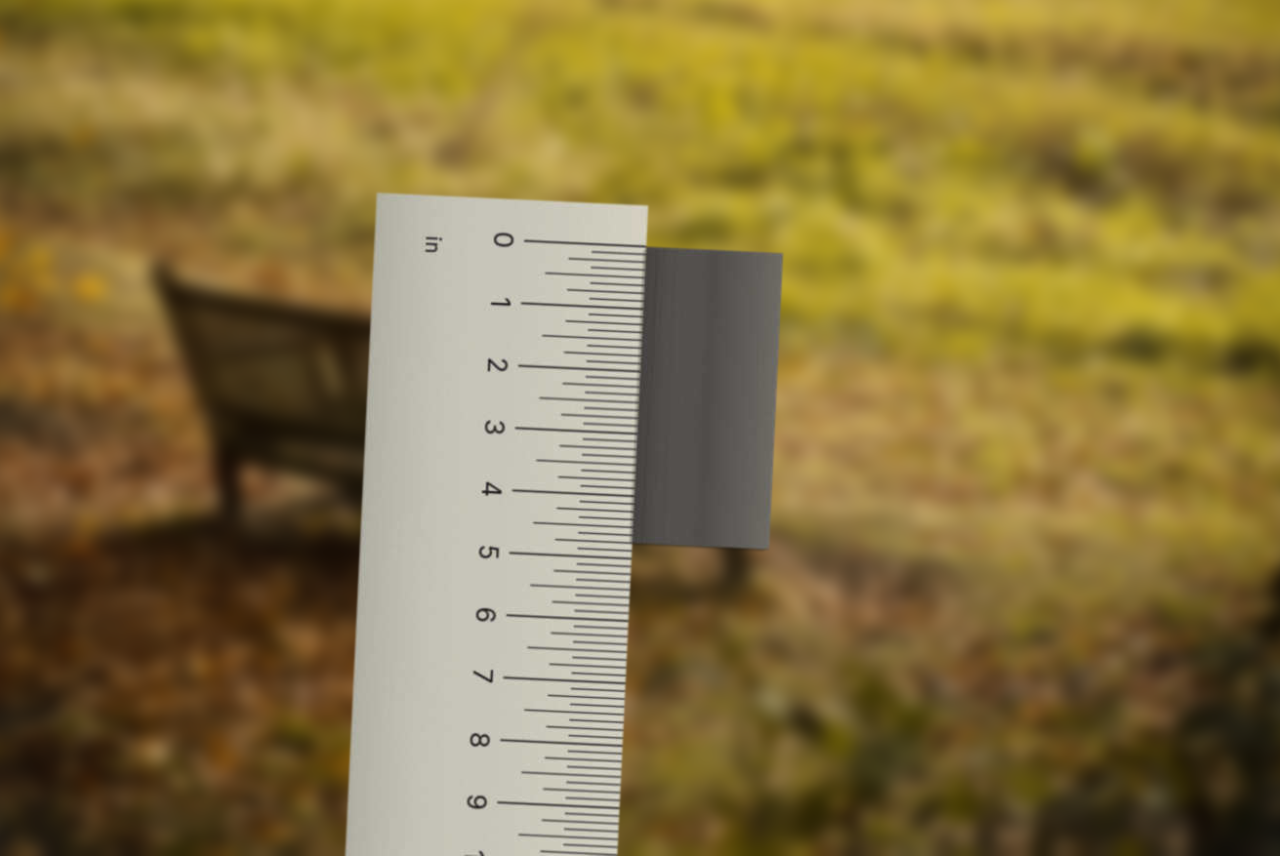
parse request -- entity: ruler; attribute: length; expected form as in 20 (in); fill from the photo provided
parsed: 4.75 (in)
